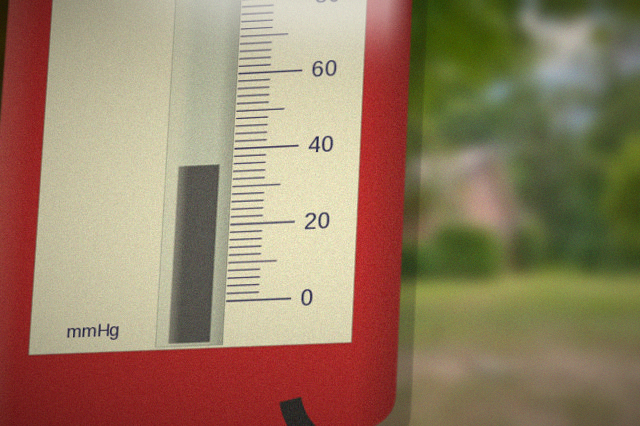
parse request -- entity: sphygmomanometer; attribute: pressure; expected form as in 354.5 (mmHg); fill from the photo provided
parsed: 36 (mmHg)
